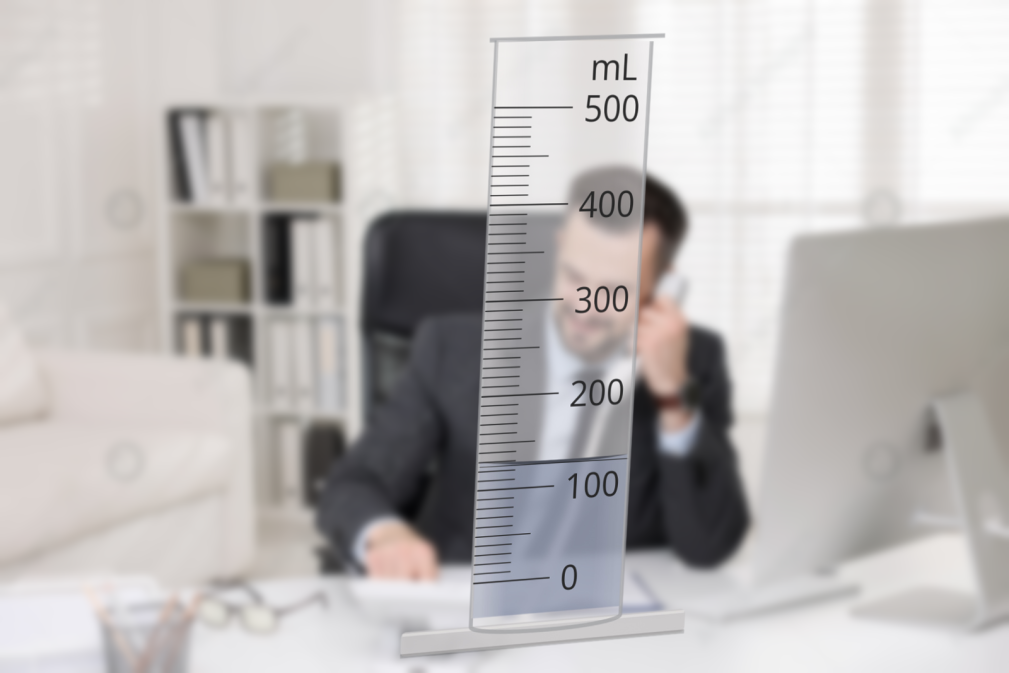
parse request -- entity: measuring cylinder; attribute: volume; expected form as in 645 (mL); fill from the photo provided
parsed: 125 (mL)
